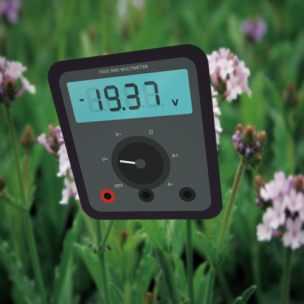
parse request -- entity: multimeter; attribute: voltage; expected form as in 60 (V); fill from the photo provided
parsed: -19.37 (V)
